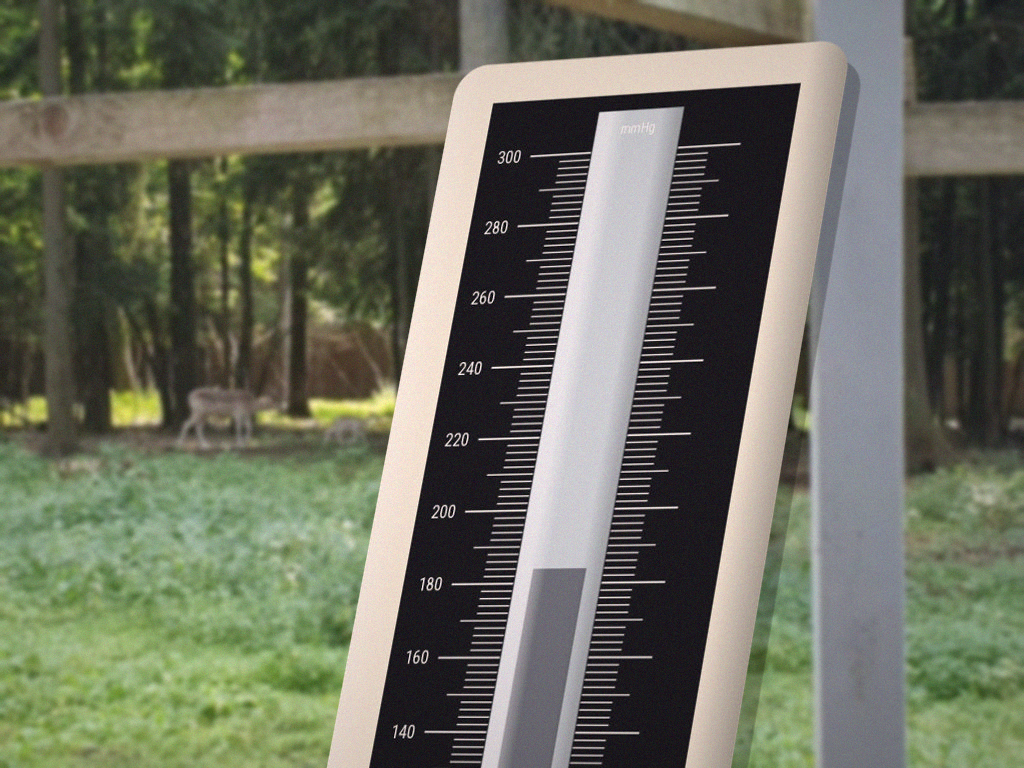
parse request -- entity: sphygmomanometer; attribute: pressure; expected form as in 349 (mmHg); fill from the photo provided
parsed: 184 (mmHg)
